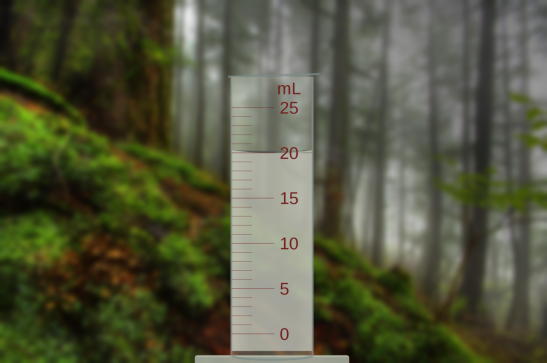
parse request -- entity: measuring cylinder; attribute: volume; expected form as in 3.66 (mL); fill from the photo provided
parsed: 20 (mL)
